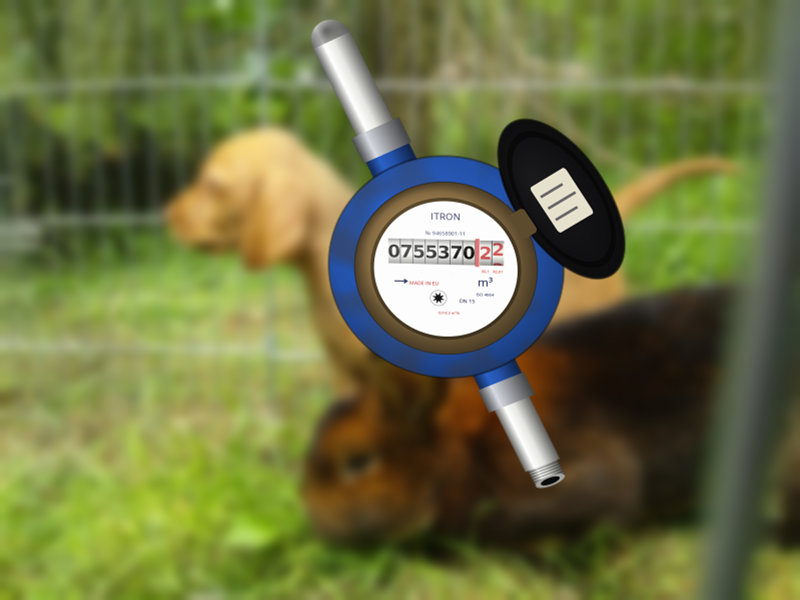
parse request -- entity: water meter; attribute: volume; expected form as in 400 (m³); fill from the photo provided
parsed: 755370.22 (m³)
